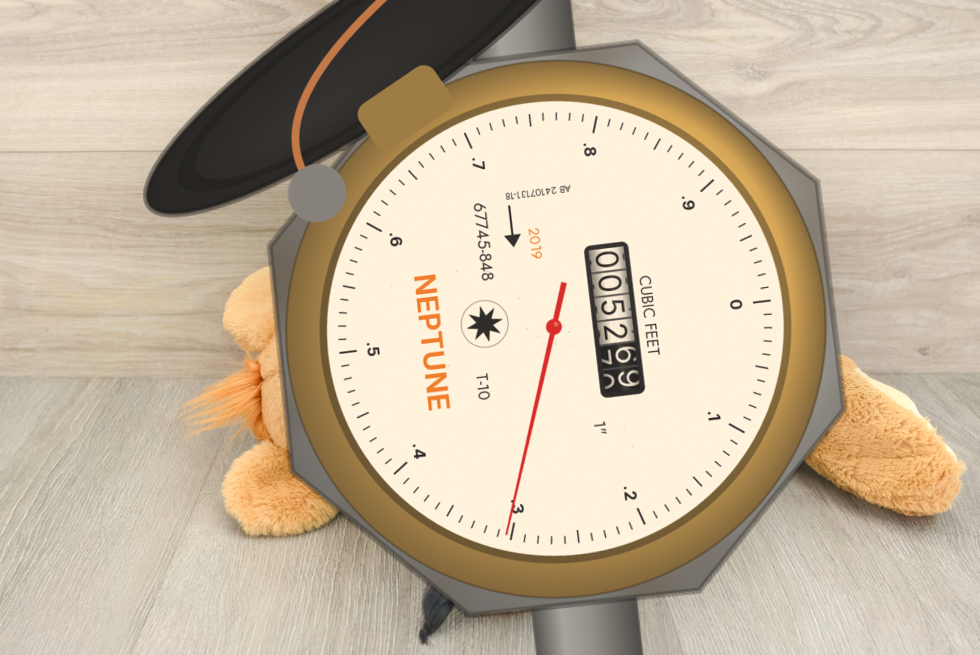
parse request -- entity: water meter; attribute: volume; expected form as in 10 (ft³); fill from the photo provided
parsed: 5269.30 (ft³)
